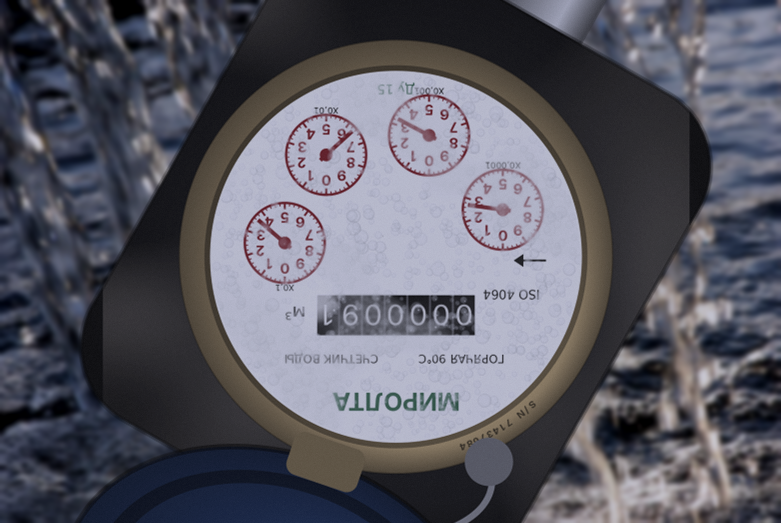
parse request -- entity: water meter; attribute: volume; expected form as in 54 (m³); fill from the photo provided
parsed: 91.3632 (m³)
